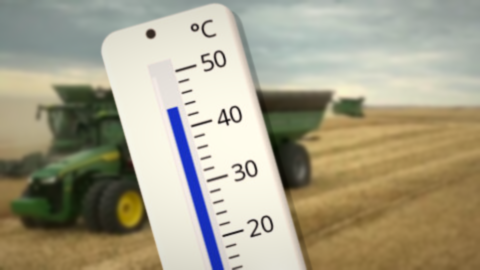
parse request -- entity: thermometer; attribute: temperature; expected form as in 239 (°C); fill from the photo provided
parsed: 44 (°C)
